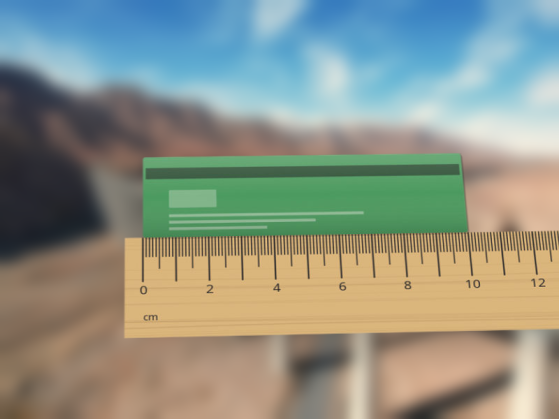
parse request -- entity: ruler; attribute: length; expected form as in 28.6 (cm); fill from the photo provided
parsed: 10 (cm)
